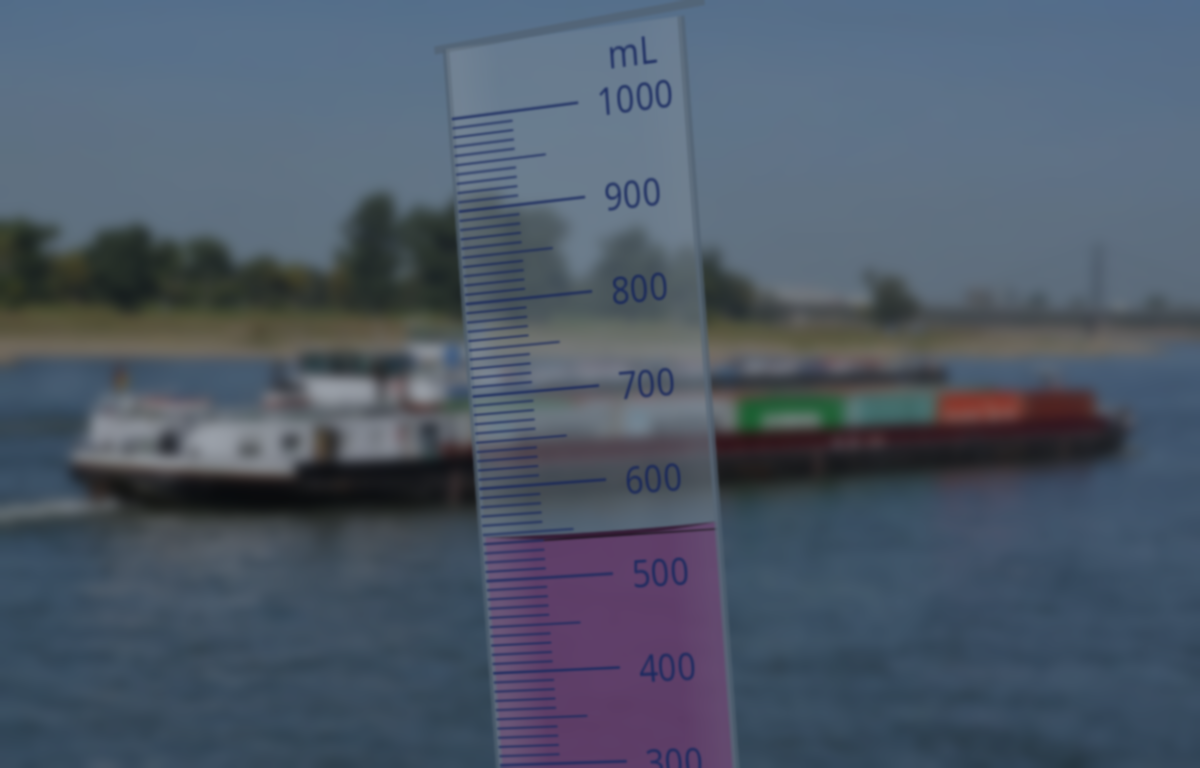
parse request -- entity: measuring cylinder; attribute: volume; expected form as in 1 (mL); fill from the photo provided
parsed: 540 (mL)
